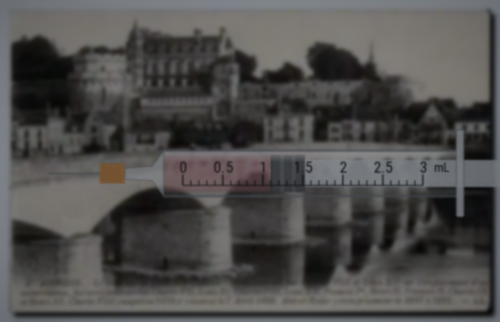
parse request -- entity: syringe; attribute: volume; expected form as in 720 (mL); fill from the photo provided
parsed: 1.1 (mL)
